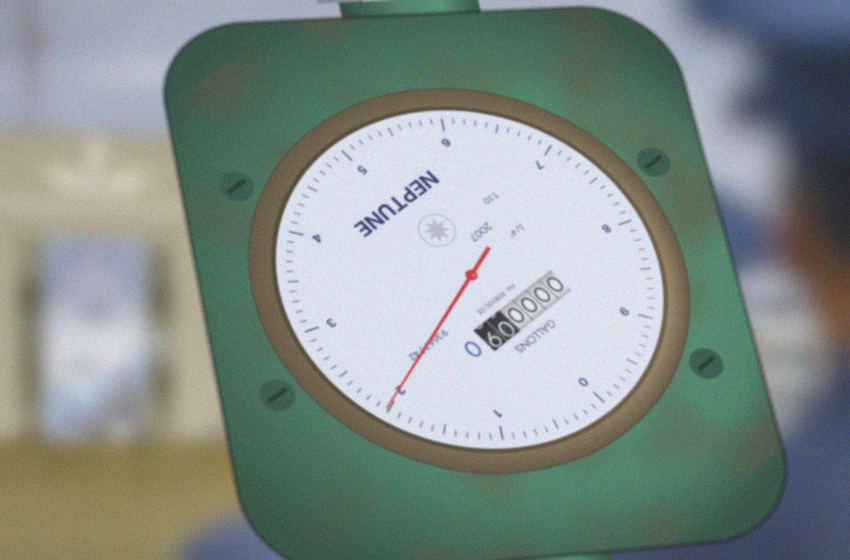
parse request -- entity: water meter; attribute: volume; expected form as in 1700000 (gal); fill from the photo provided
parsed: 92.0 (gal)
